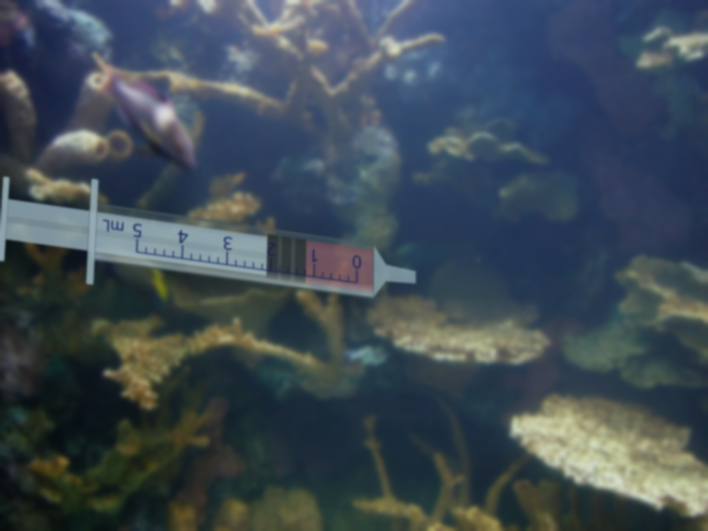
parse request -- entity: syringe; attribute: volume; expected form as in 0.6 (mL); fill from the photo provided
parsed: 1.2 (mL)
